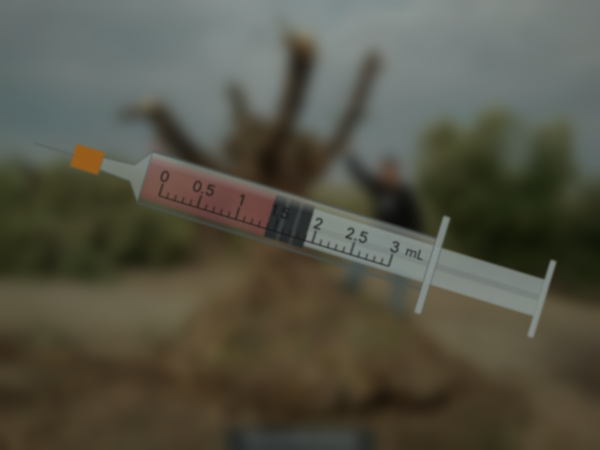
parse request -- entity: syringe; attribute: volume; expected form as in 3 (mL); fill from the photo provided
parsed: 1.4 (mL)
